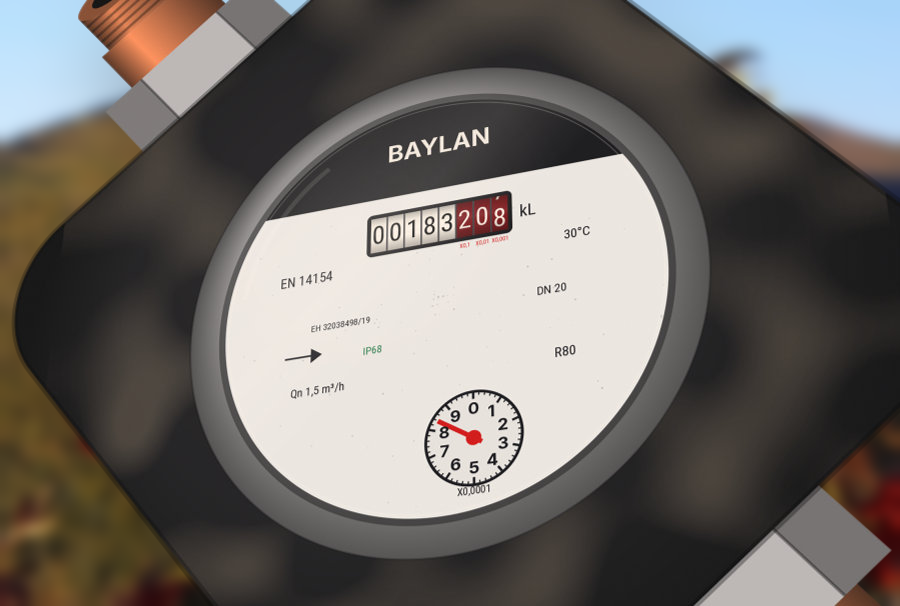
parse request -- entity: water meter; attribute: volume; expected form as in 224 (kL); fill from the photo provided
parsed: 183.2078 (kL)
